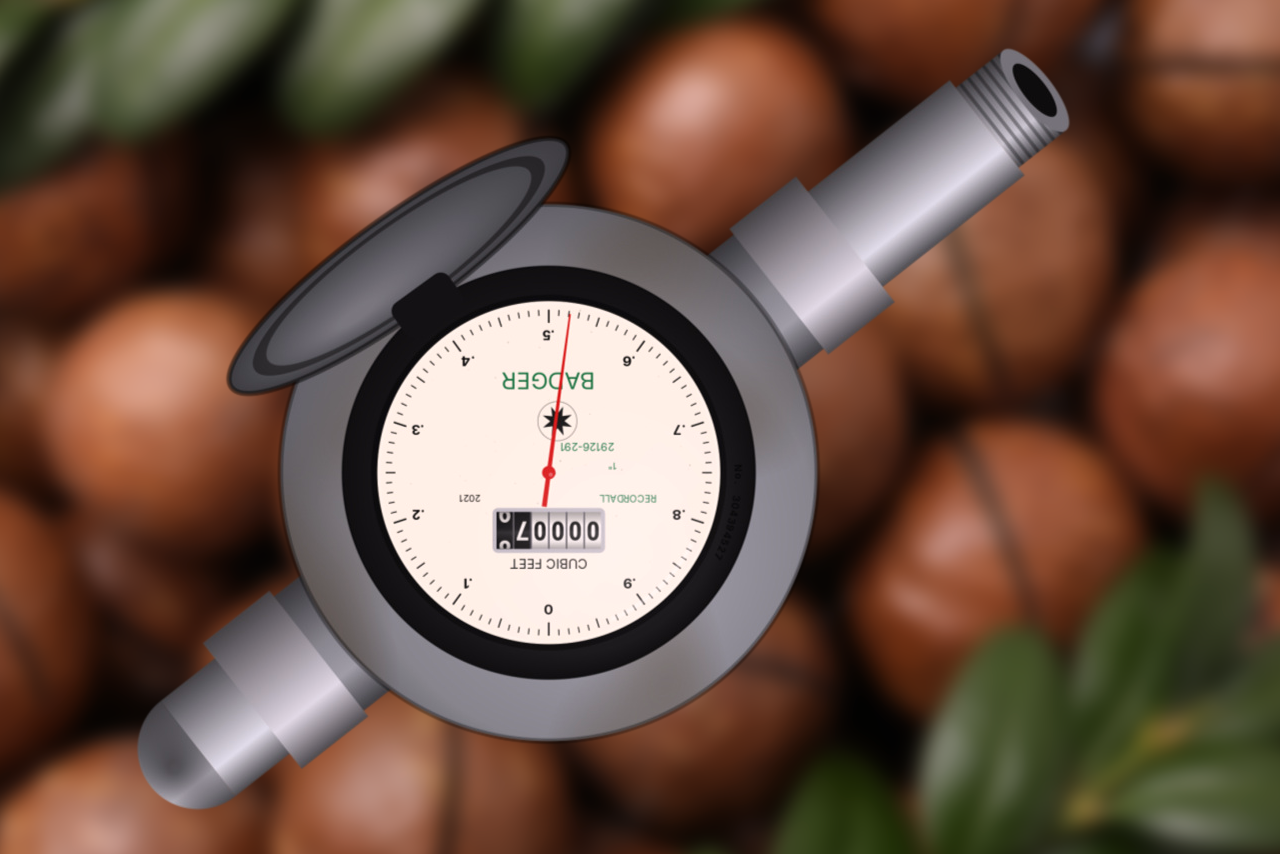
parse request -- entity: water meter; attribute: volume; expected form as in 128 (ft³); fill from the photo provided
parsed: 78.52 (ft³)
